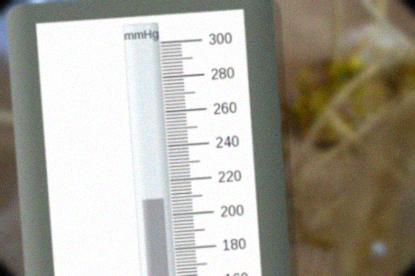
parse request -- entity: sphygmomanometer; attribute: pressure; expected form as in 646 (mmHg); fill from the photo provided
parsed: 210 (mmHg)
